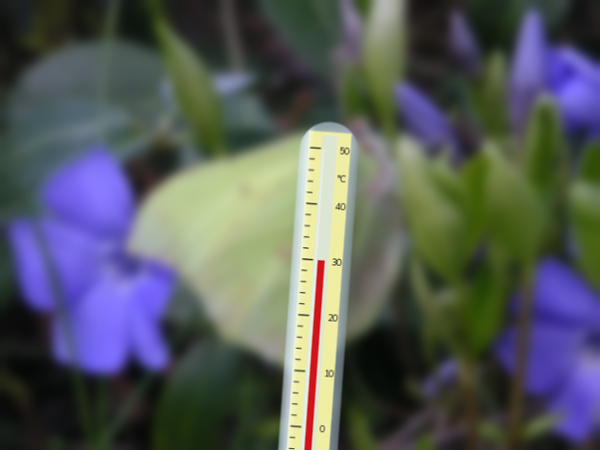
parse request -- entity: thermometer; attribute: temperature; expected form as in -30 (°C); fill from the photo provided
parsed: 30 (°C)
